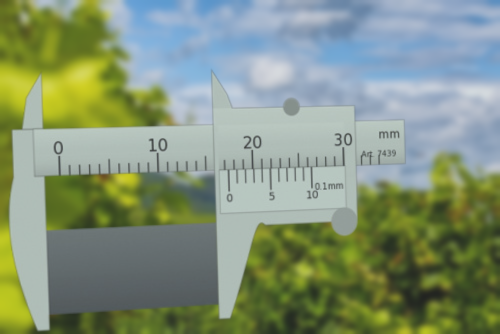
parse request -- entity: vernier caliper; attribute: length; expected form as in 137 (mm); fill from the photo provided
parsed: 17.4 (mm)
